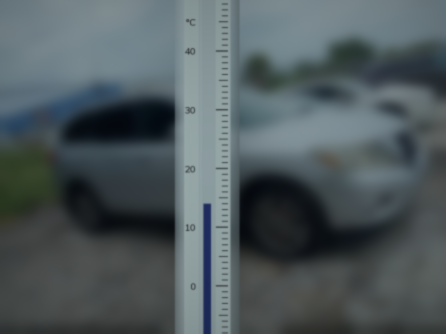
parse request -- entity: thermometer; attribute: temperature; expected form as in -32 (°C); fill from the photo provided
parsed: 14 (°C)
